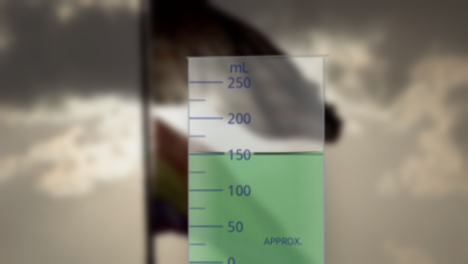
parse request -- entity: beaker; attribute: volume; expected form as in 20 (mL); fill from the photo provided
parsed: 150 (mL)
